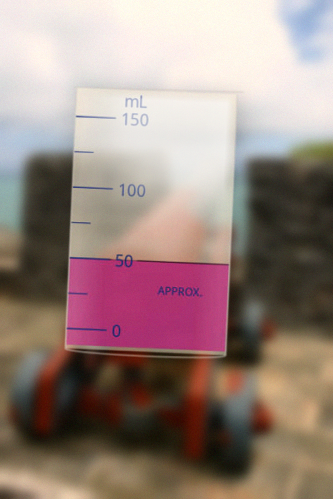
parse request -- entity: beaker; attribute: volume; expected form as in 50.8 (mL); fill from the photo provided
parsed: 50 (mL)
